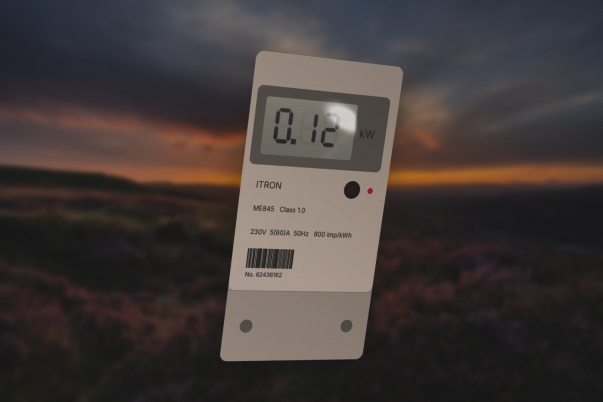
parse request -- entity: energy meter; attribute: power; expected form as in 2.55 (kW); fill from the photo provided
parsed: 0.12 (kW)
